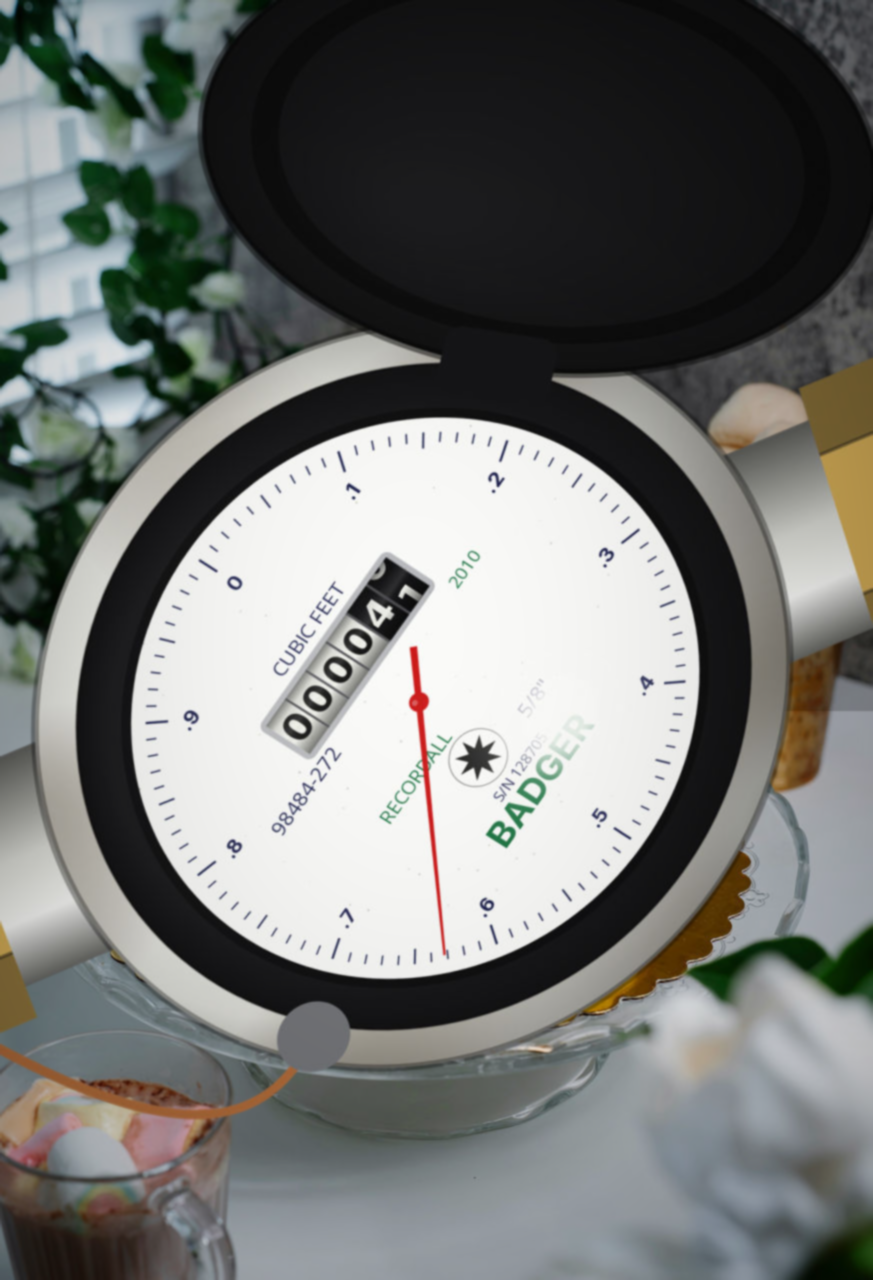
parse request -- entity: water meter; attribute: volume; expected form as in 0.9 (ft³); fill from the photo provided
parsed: 40.63 (ft³)
